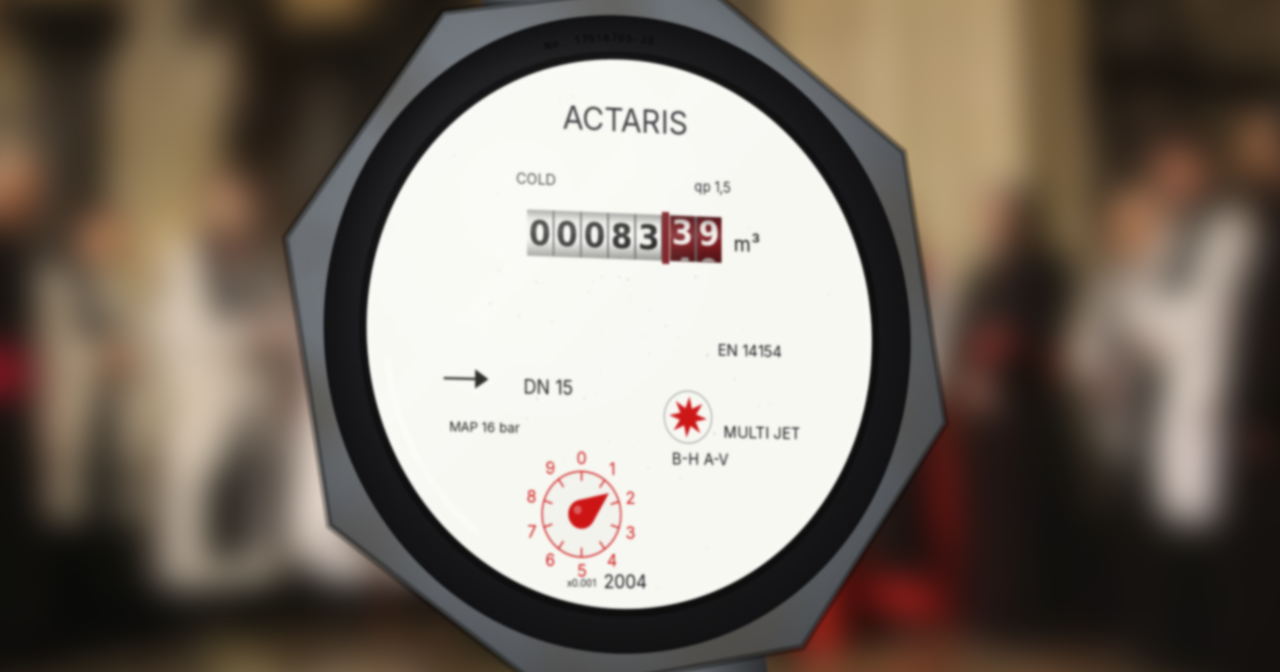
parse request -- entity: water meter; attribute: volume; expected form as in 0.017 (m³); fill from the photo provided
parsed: 83.391 (m³)
